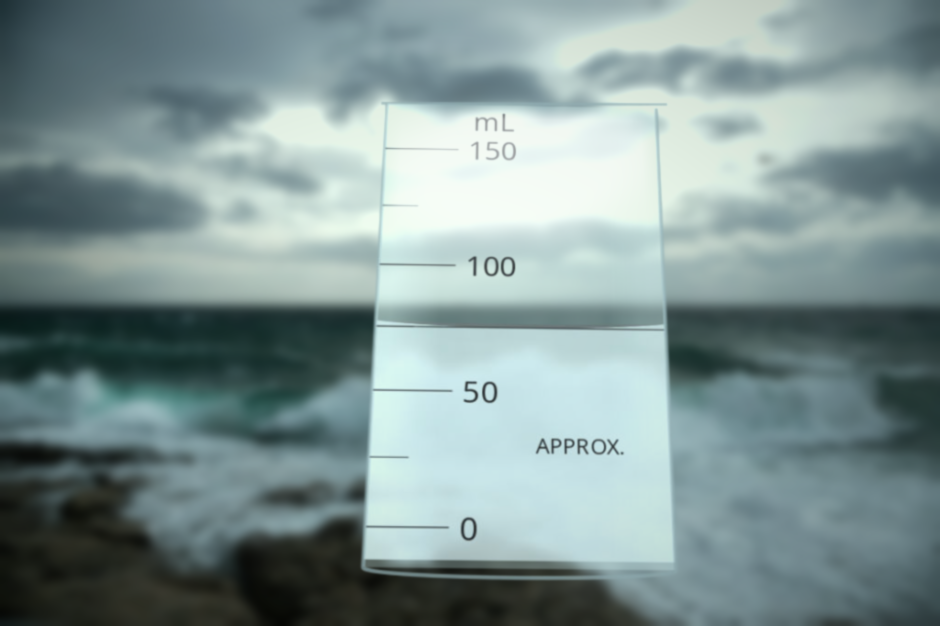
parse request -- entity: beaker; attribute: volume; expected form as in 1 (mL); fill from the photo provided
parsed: 75 (mL)
